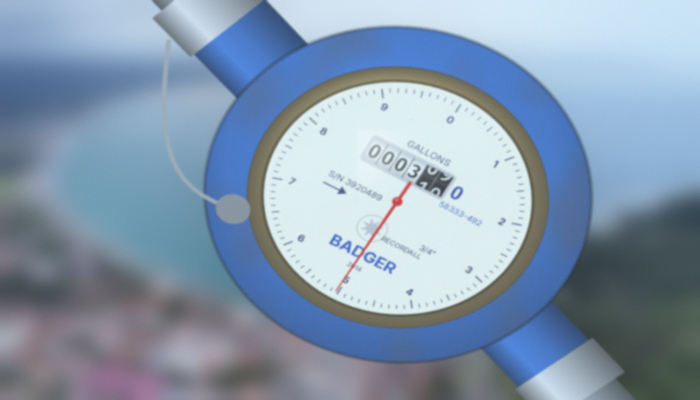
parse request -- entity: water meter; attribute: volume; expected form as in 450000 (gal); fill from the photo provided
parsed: 3095.0 (gal)
